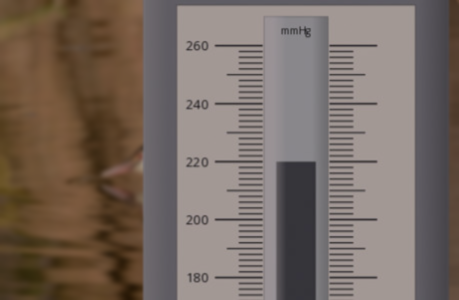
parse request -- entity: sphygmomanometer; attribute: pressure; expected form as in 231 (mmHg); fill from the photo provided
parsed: 220 (mmHg)
